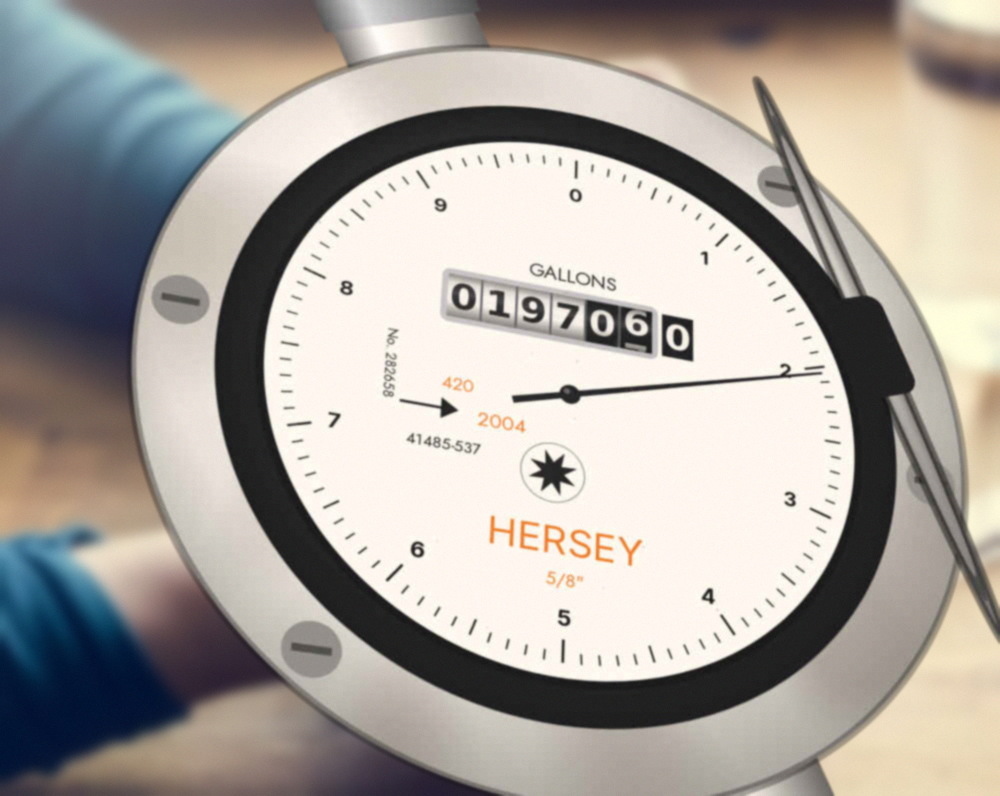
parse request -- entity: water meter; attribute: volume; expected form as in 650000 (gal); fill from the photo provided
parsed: 197062.0 (gal)
